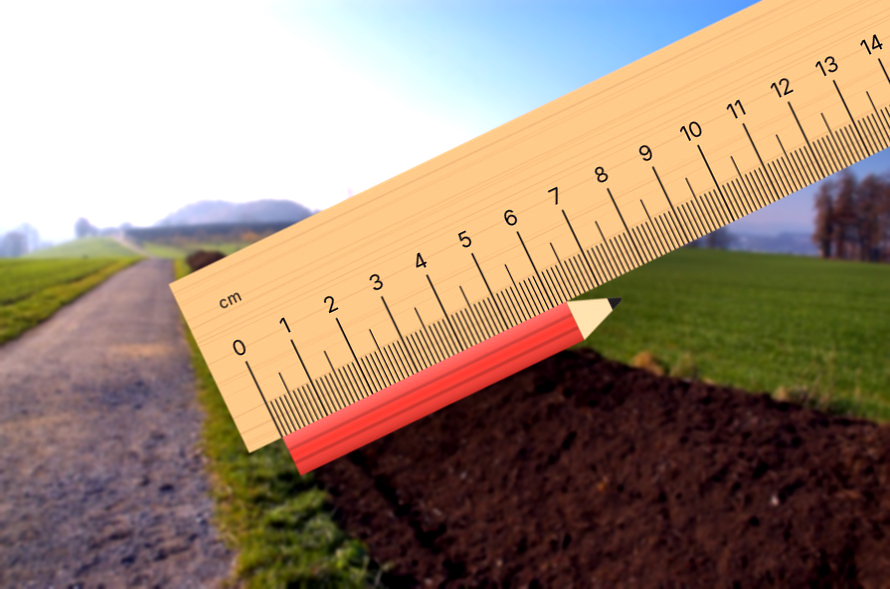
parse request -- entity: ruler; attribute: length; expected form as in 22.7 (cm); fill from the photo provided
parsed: 7.3 (cm)
